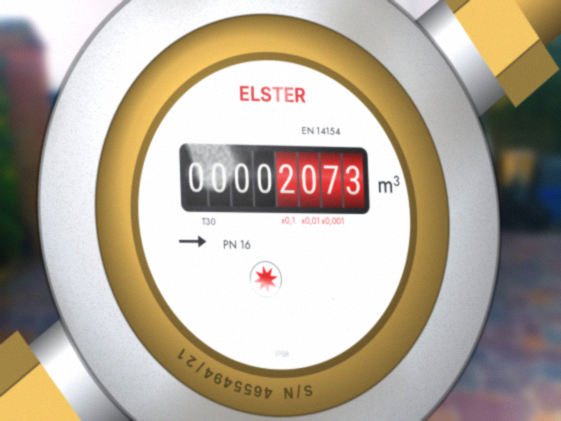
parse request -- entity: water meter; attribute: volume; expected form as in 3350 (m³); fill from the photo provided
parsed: 0.2073 (m³)
